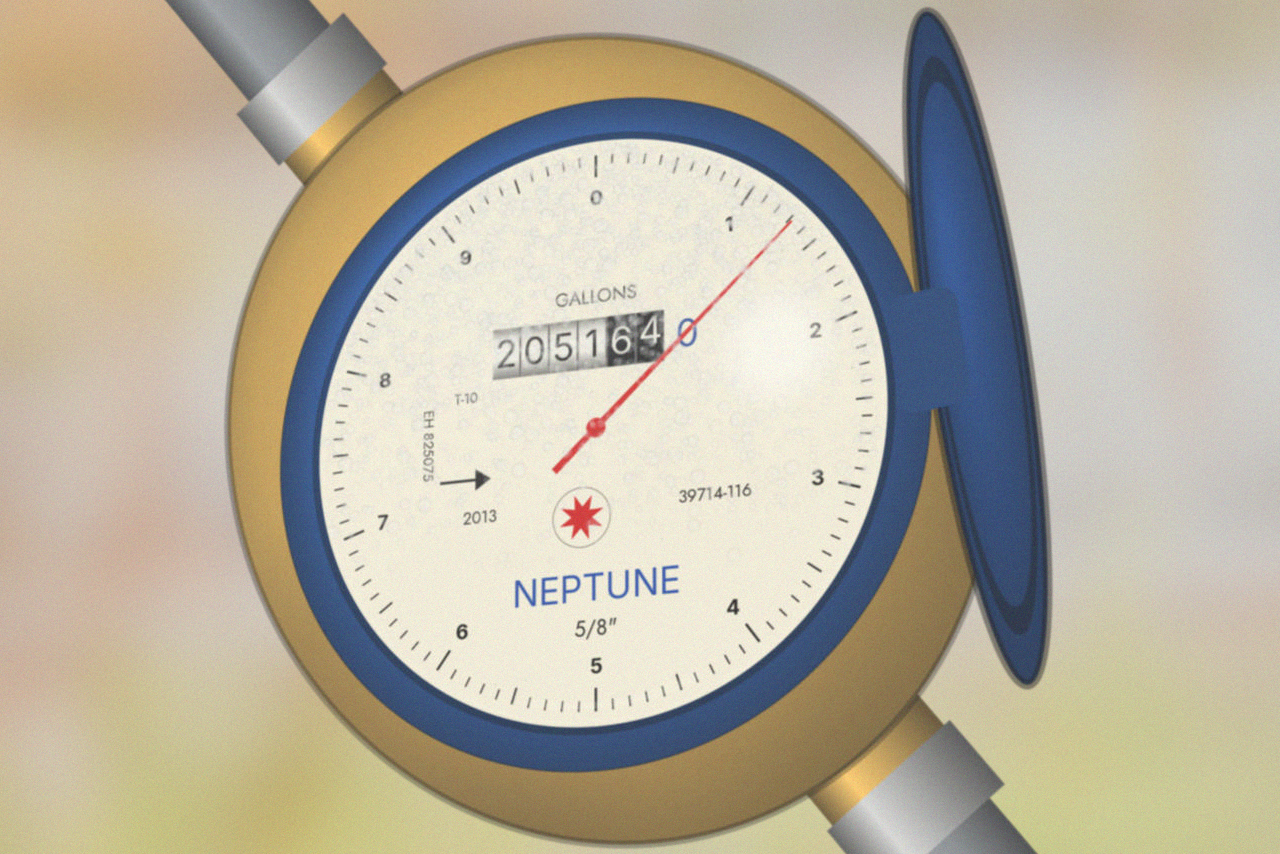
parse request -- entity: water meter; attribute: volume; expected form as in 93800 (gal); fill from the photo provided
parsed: 2051641.3 (gal)
